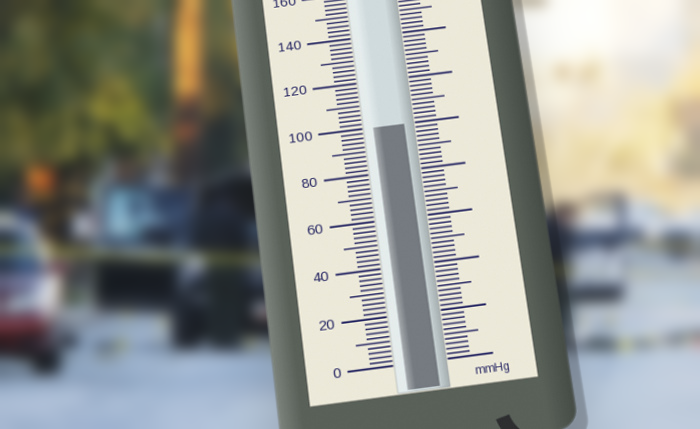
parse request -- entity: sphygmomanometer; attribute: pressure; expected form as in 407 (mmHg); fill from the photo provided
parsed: 100 (mmHg)
